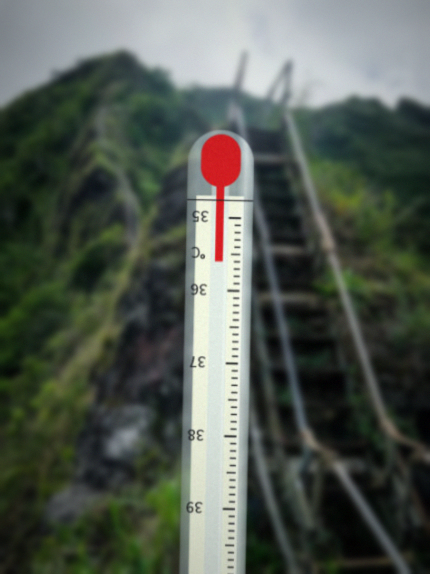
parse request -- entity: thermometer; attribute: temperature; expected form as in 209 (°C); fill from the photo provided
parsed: 35.6 (°C)
